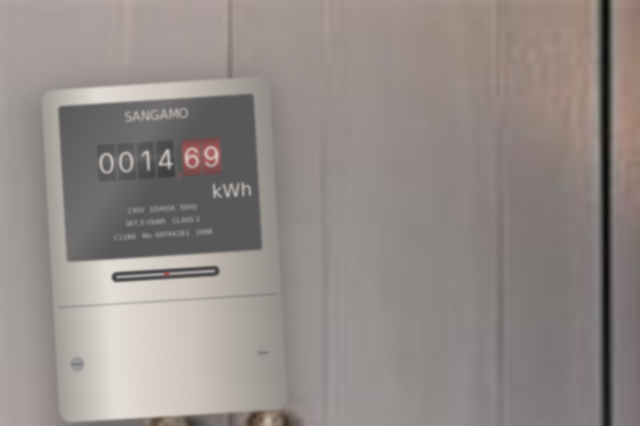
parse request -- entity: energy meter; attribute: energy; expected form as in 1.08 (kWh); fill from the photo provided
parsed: 14.69 (kWh)
